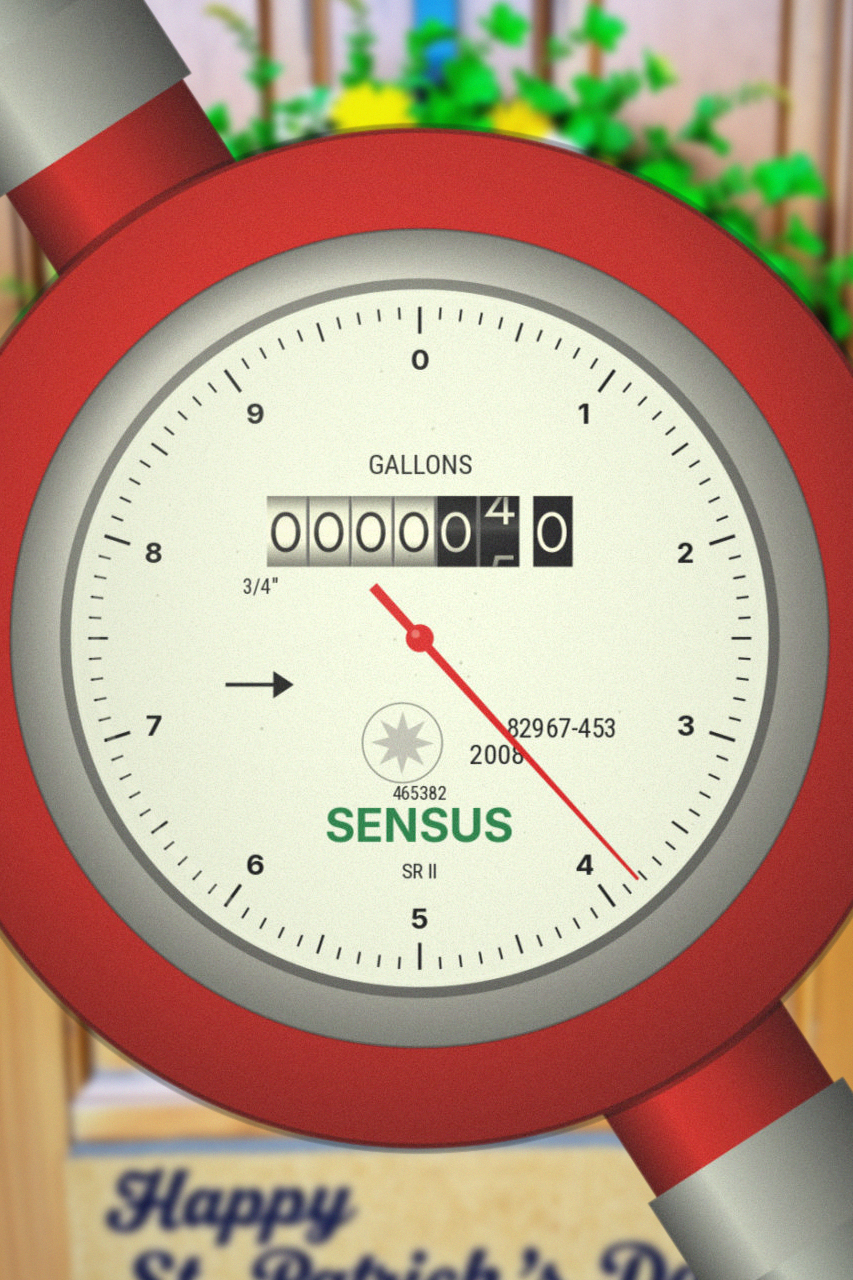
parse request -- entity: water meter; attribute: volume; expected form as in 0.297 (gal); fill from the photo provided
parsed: 43.8 (gal)
